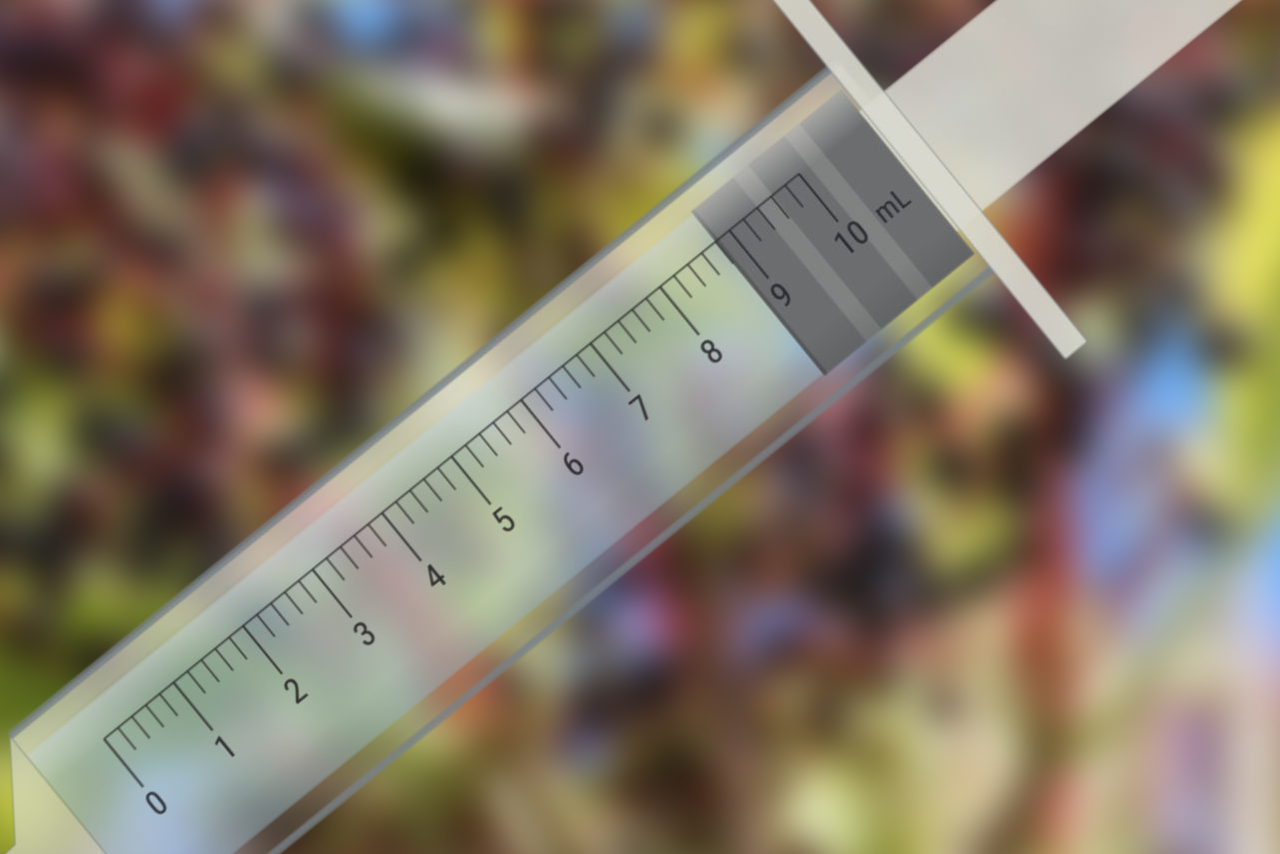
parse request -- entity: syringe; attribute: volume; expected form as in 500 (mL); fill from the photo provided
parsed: 8.8 (mL)
